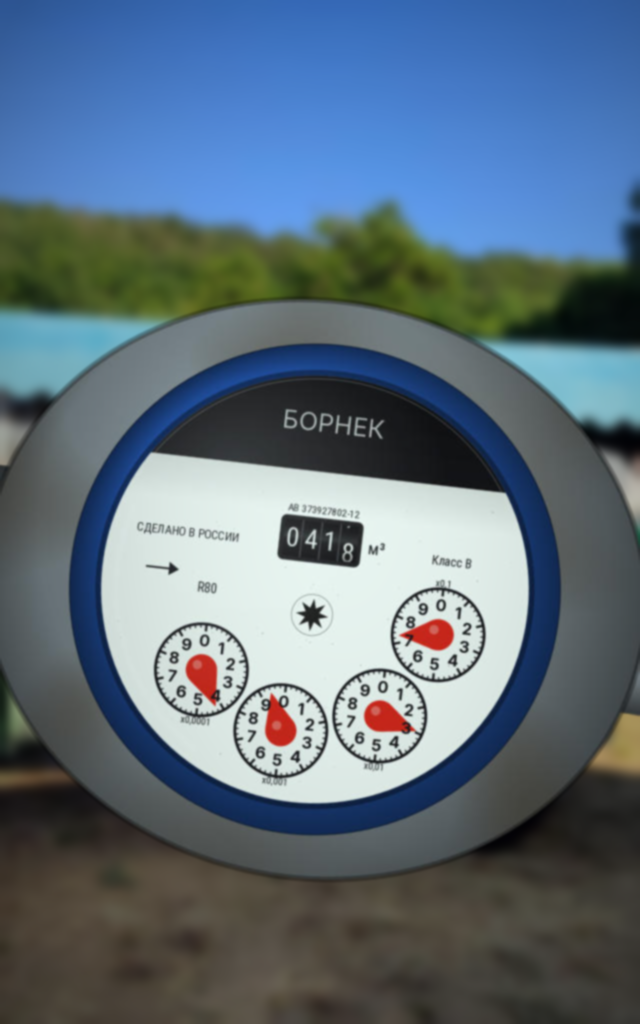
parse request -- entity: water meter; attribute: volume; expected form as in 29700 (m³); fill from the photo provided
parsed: 417.7294 (m³)
